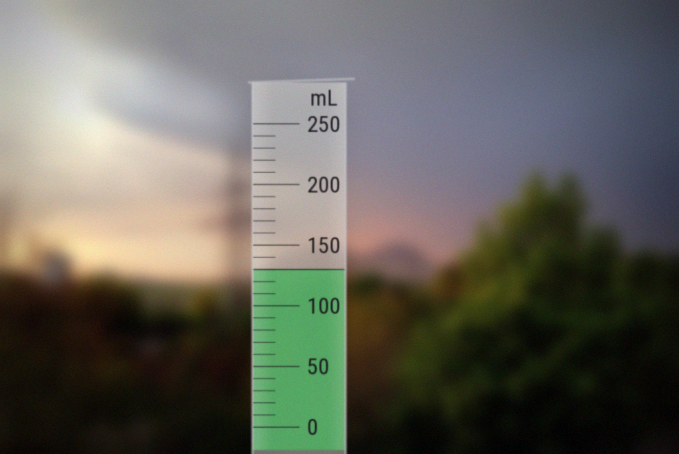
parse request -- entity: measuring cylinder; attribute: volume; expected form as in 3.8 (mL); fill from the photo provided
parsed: 130 (mL)
